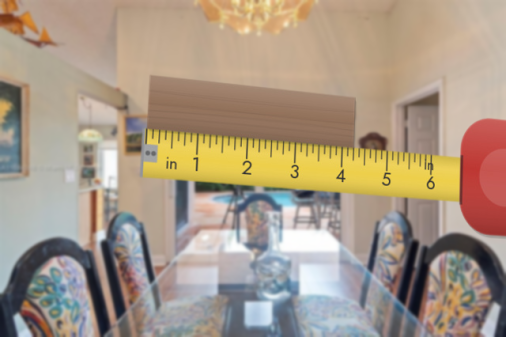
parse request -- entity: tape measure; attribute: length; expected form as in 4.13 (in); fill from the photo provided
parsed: 4.25 (in)
